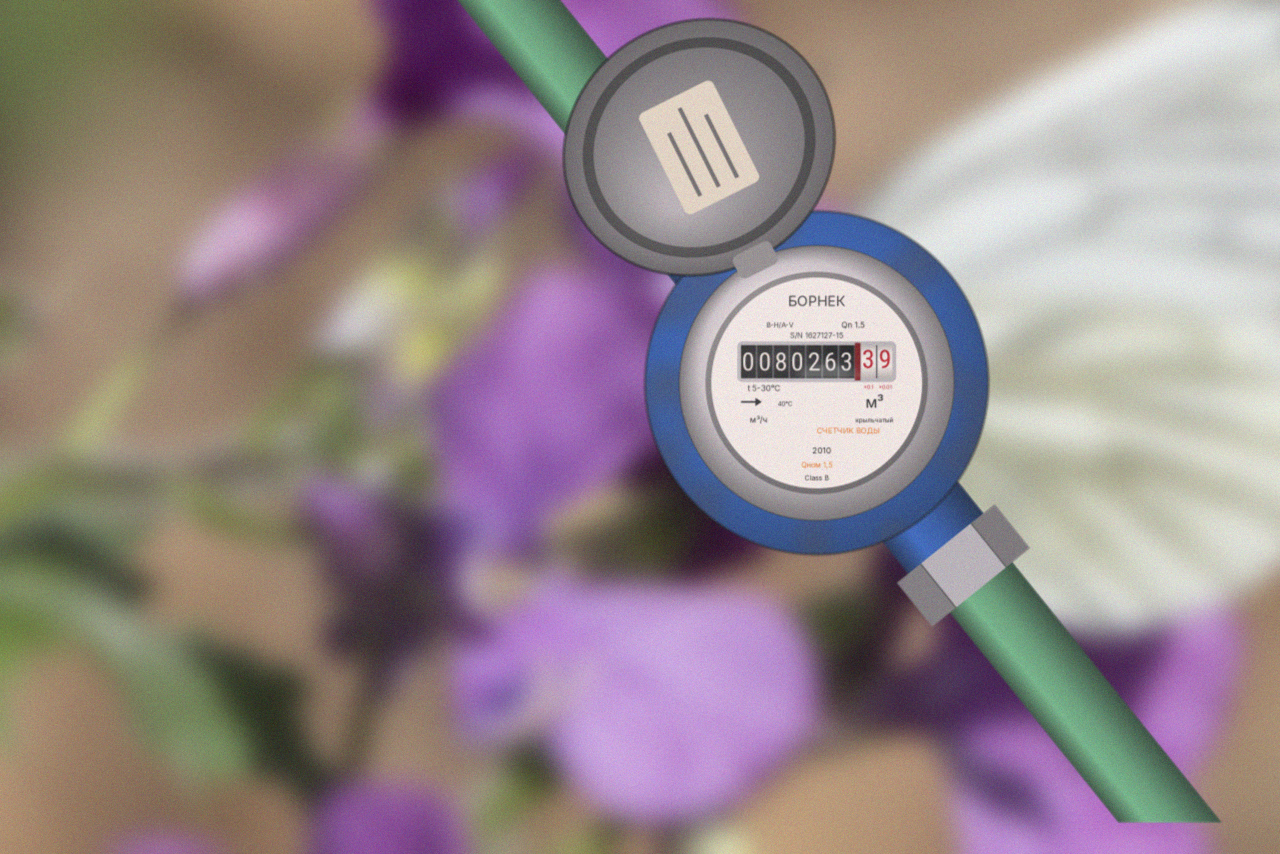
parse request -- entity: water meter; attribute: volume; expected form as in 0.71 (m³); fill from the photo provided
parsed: 80263.39 (m³)
